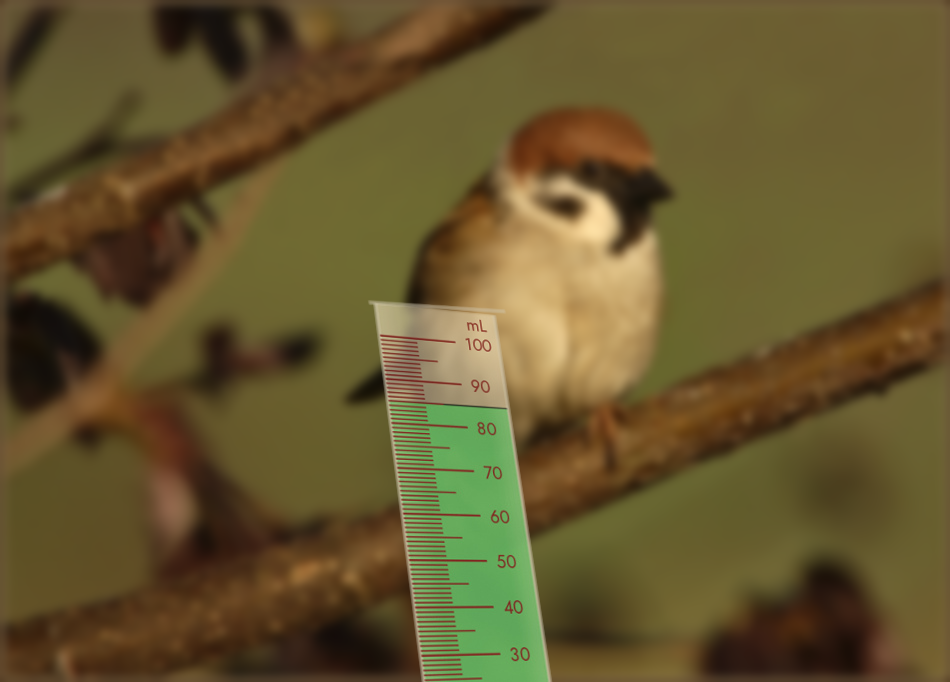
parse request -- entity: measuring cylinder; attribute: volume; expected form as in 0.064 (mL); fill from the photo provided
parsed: 85 (mL)
